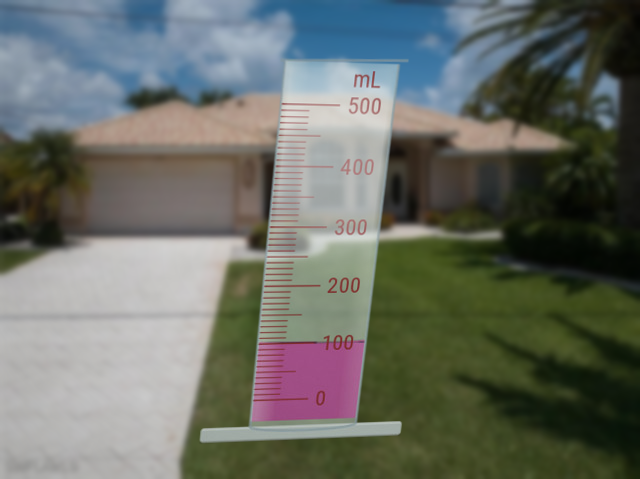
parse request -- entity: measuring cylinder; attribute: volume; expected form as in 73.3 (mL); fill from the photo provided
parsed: 100 (mL)
